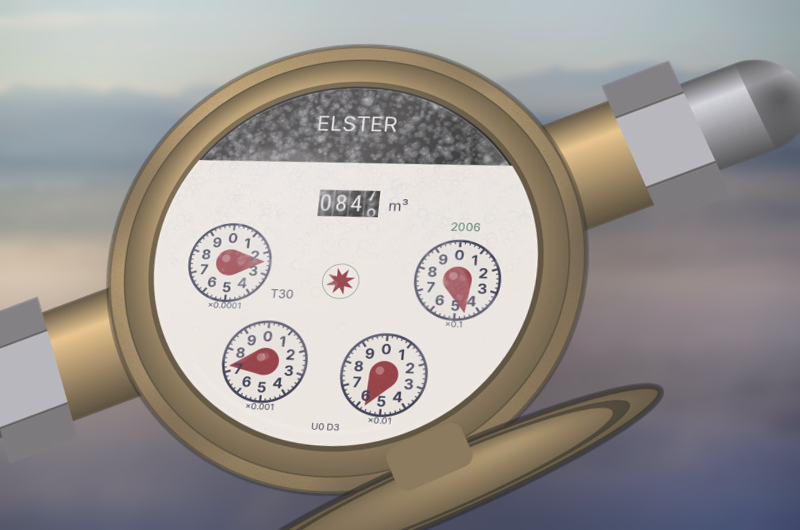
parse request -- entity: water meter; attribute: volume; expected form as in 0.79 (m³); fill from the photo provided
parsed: 847.4572 (m³)
